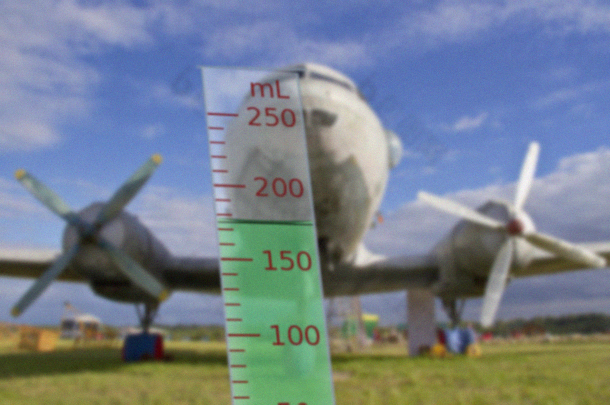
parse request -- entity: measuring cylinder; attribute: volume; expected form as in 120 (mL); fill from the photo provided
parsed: 175 (mL)
